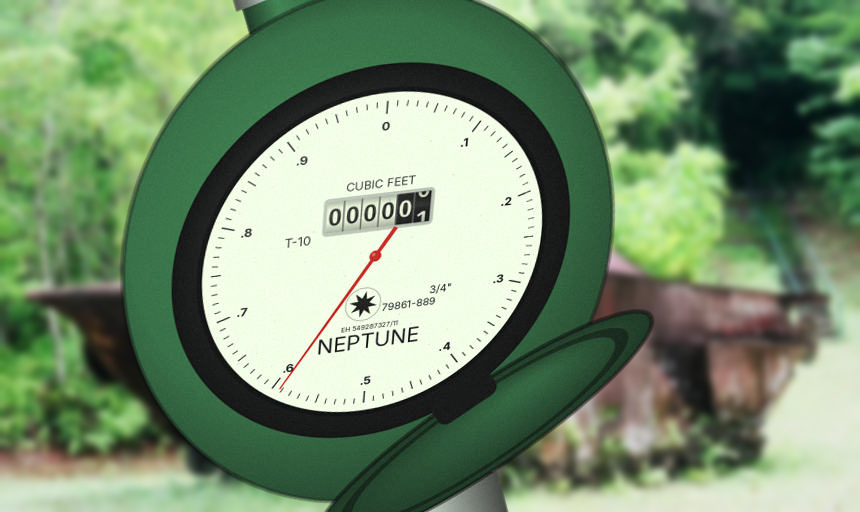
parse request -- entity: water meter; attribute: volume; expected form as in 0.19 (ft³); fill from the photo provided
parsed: 0.59 (ft³)
